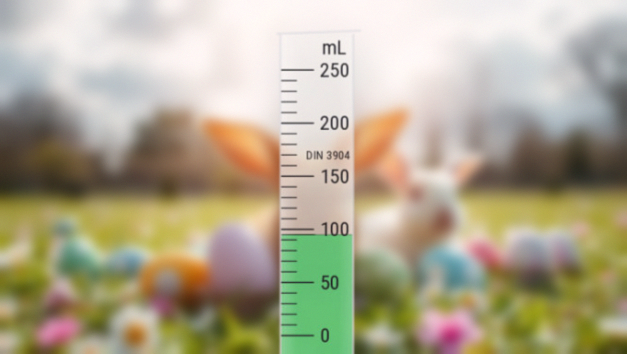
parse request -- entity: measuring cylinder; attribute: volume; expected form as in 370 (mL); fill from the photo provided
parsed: 95 (mL)
